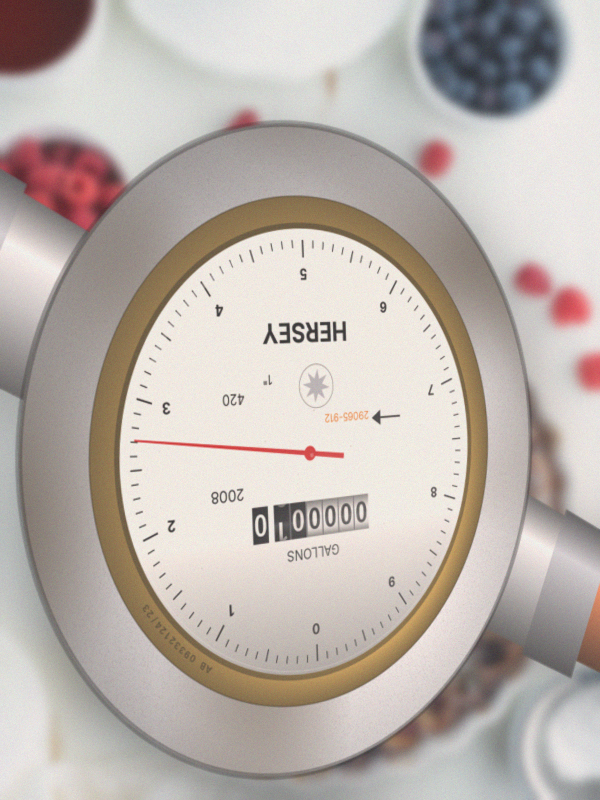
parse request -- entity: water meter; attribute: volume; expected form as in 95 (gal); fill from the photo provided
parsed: 12.7 (gal)
